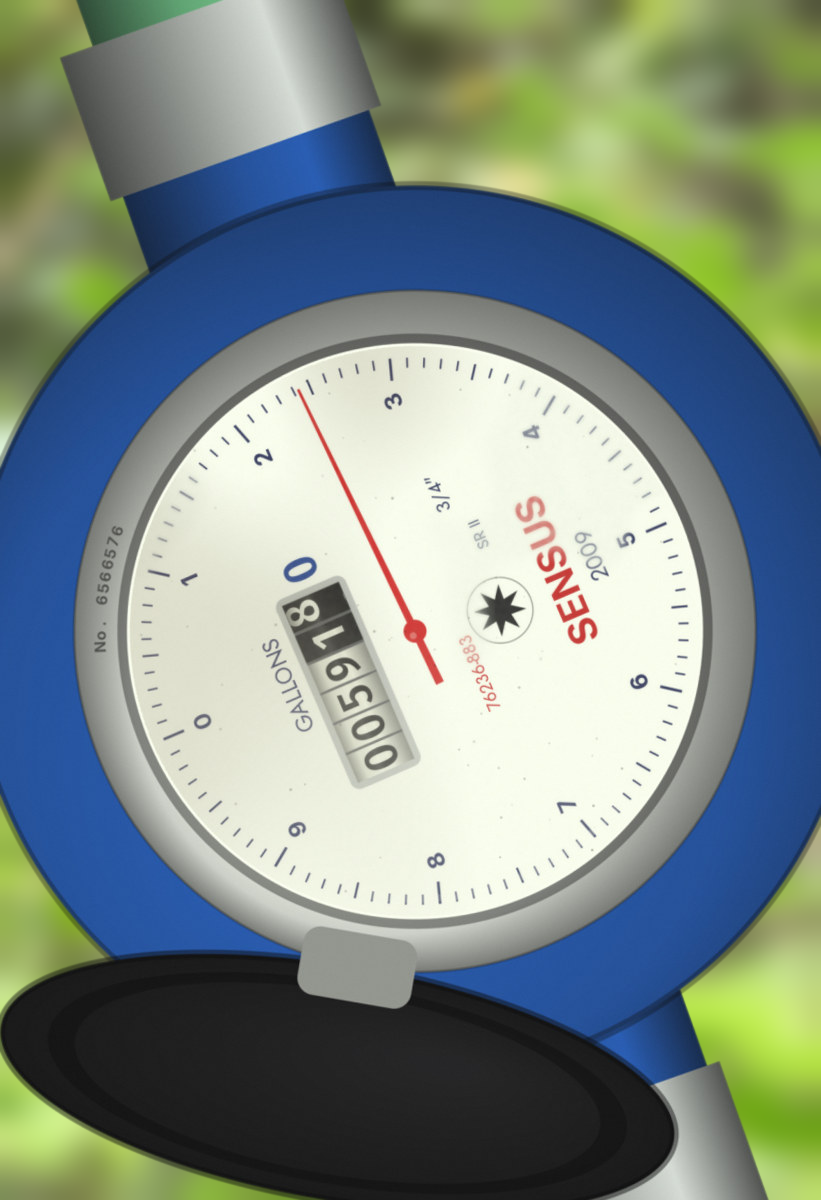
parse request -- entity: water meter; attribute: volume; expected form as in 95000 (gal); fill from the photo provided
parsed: 59182.4 (gal)
